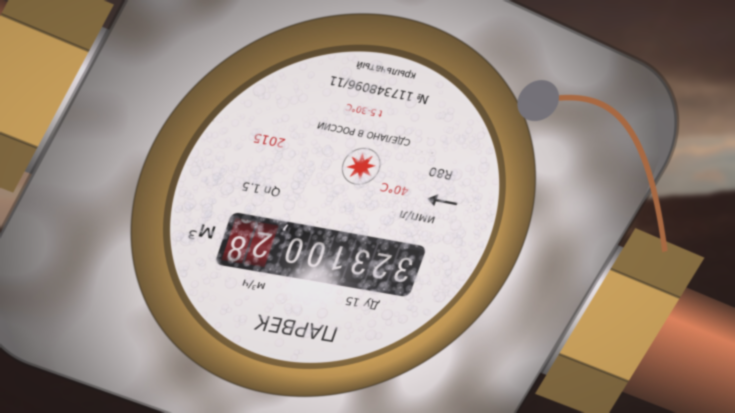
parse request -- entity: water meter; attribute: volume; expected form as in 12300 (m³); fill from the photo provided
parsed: 323100.28 (m³)
